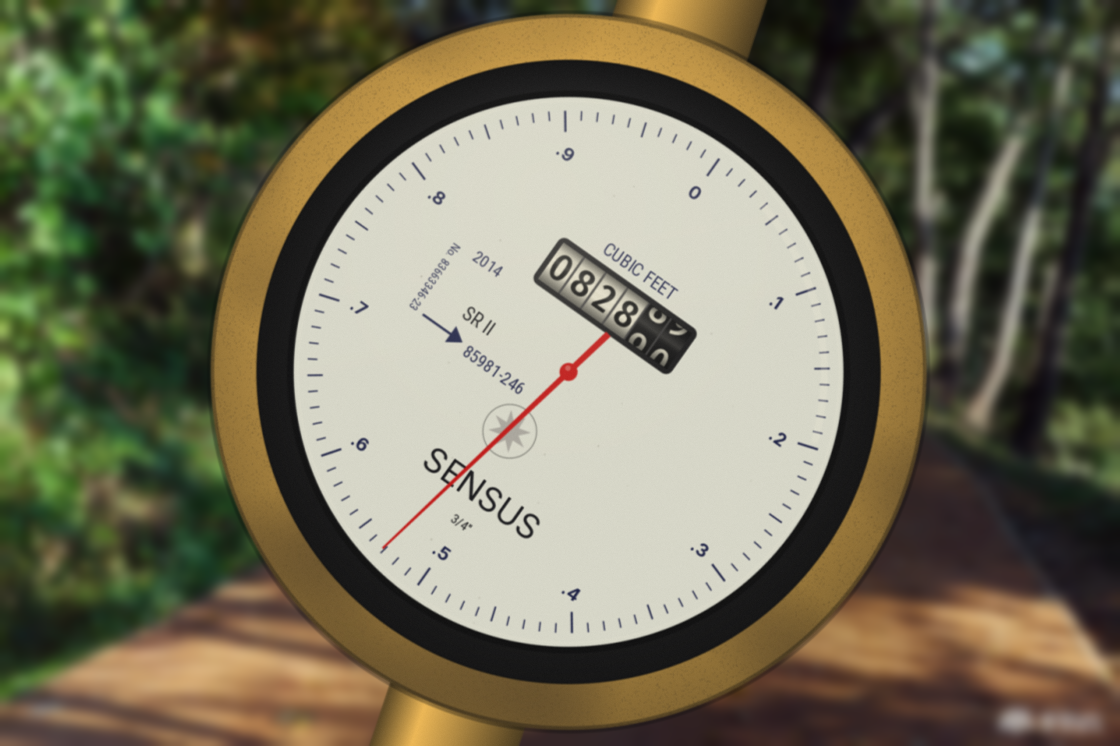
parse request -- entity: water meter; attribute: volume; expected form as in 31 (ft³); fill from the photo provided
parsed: 82889.53 (ft³)
